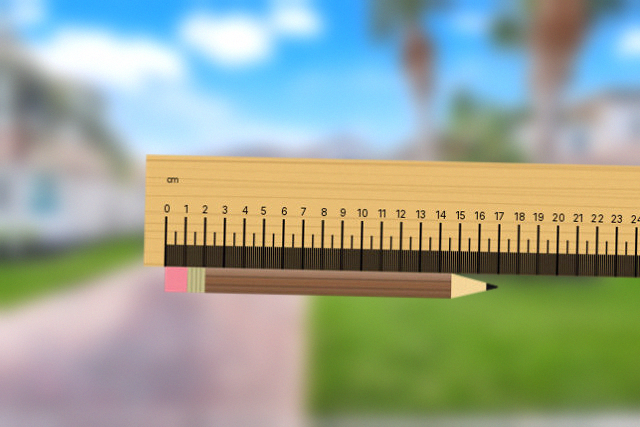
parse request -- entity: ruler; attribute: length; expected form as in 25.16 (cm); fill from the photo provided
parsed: 17 (cm)
